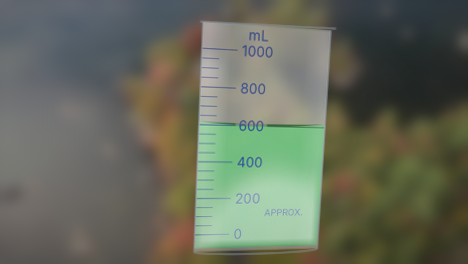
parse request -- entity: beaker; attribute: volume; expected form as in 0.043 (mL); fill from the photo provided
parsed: 600 (mL)
